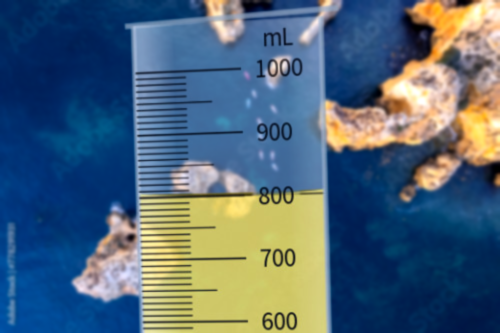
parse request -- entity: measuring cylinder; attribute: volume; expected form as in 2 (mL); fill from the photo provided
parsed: 800 (mL)
